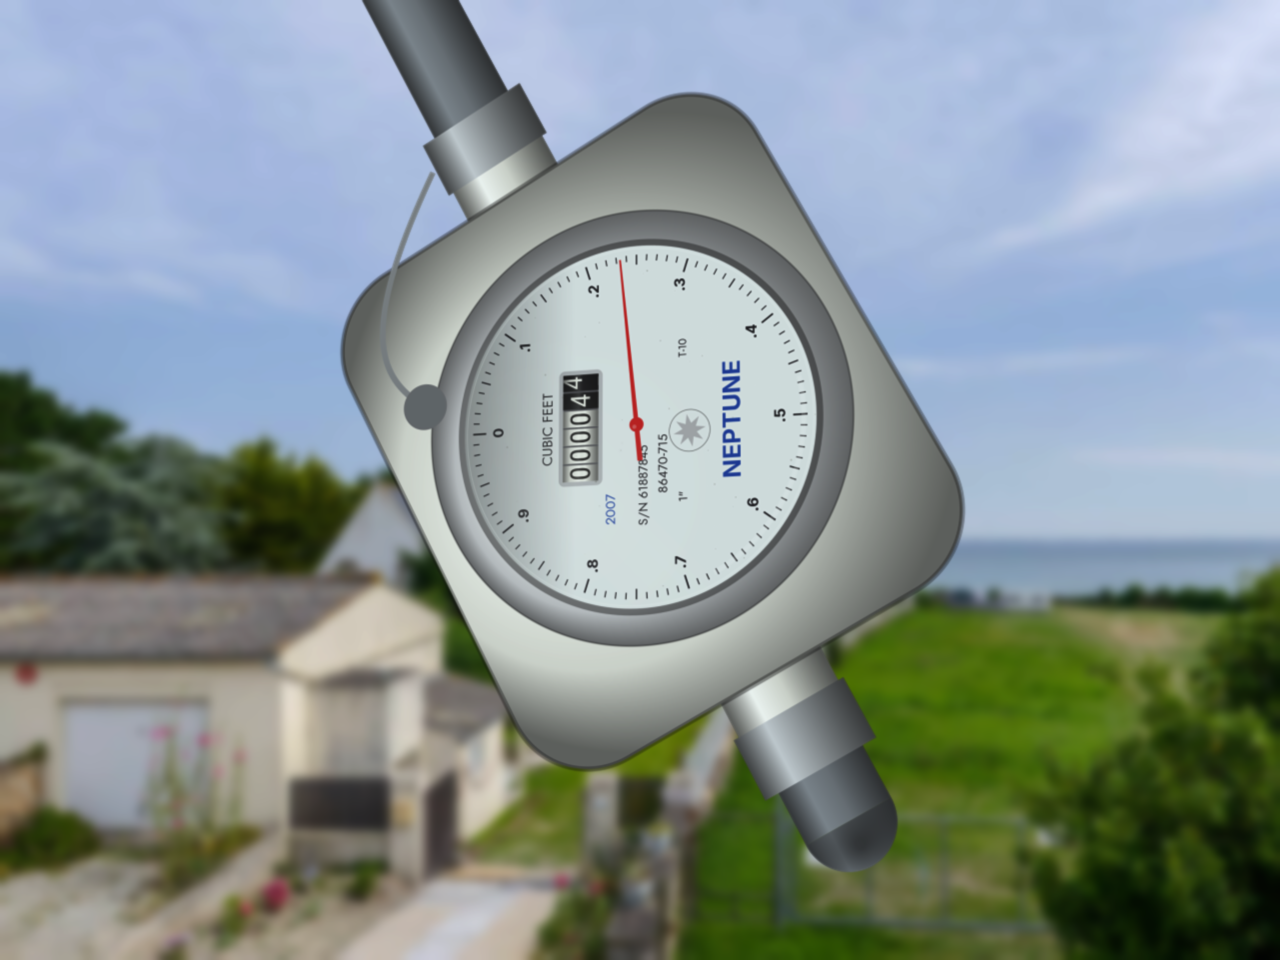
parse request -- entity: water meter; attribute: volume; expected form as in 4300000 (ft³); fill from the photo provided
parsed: 44.23 (ft³)
